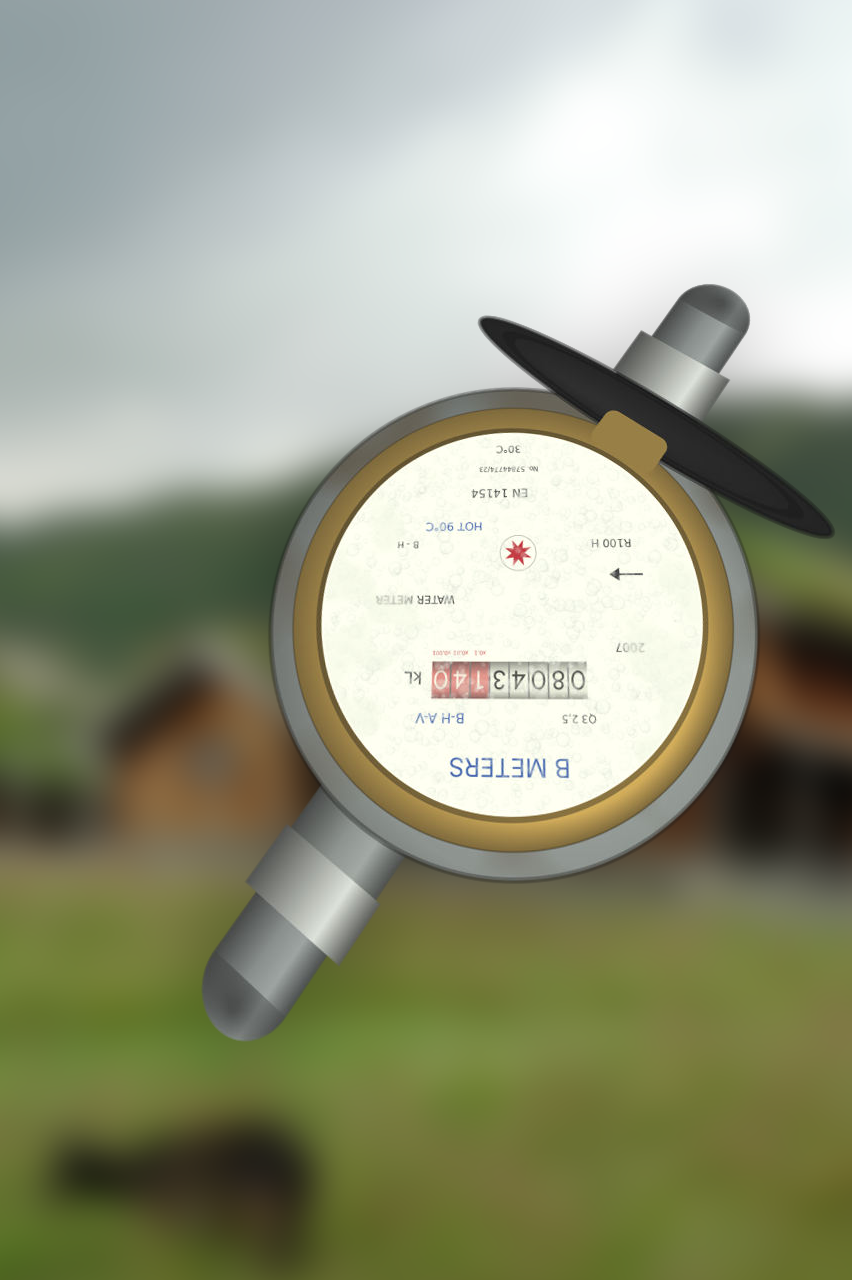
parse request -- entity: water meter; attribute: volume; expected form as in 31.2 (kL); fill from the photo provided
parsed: 8043.140 (kL)
